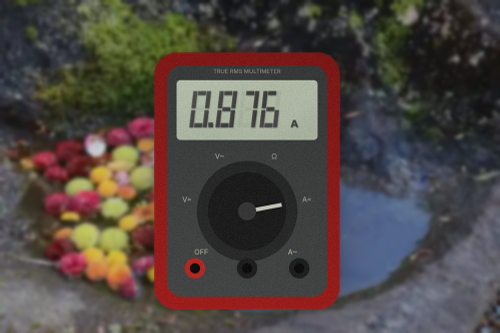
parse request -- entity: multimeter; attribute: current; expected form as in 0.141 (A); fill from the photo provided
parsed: 0.876 (A)
